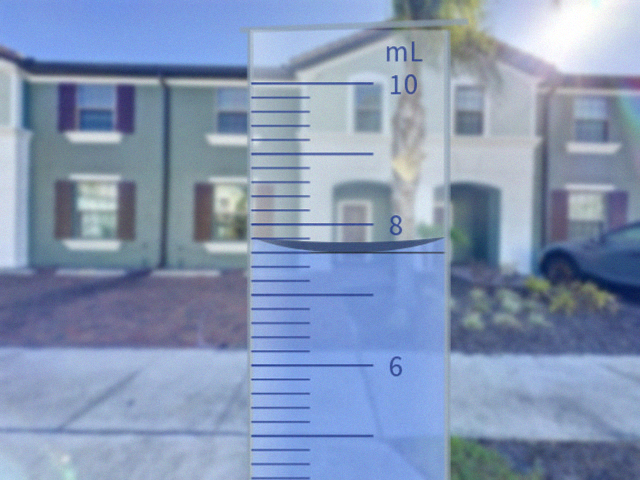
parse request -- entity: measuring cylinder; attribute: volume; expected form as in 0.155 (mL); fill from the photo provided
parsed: 7.6 (mL)
